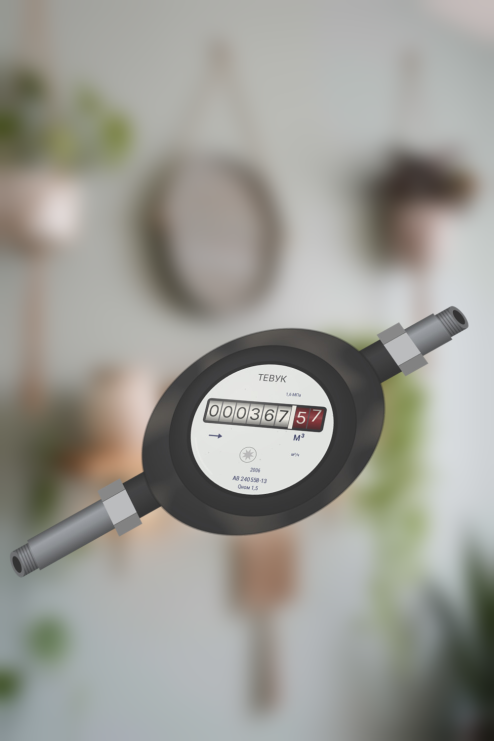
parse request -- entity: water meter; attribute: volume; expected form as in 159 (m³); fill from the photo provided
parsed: 367.57 (m³)
